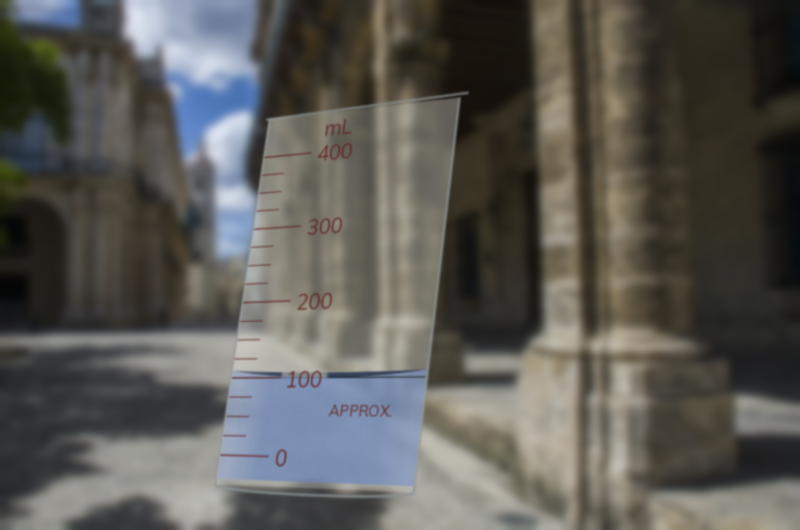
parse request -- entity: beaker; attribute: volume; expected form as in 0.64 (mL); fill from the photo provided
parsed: 100 (mL)
